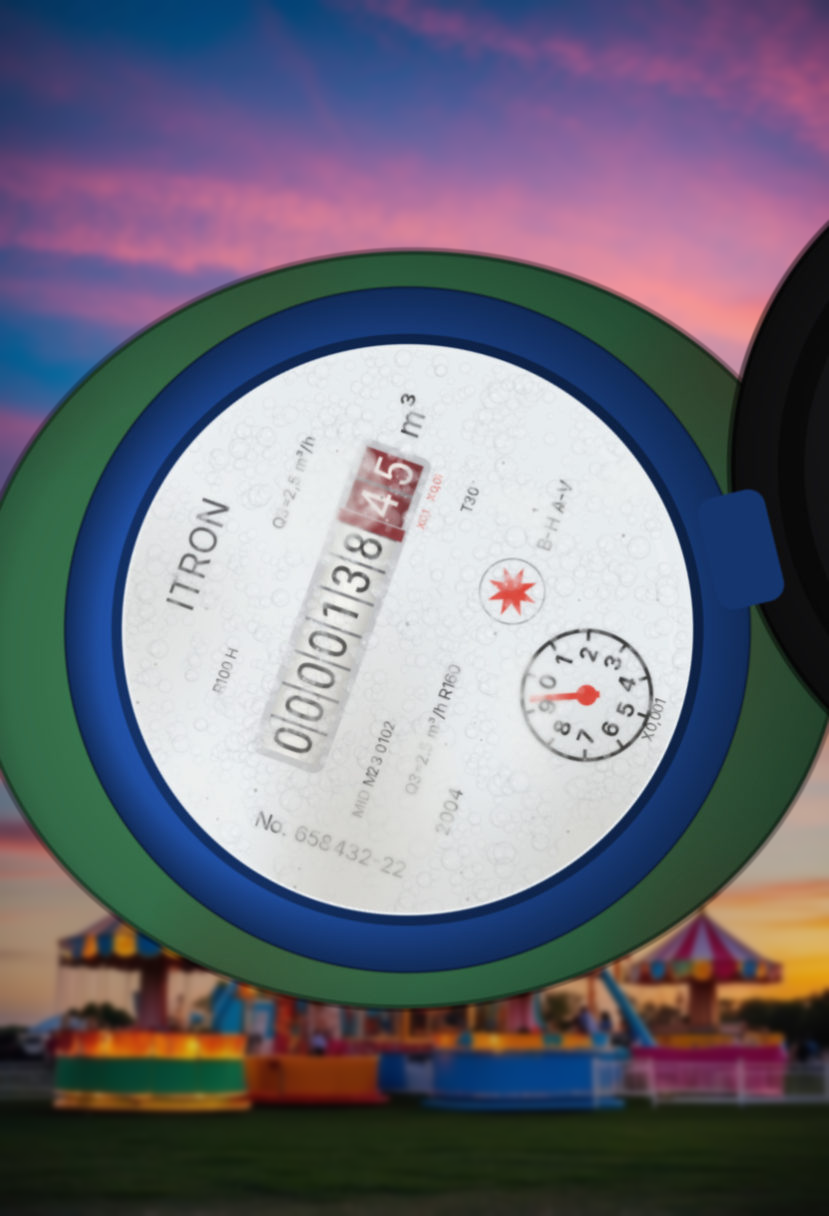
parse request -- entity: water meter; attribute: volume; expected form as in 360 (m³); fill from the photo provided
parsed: 138.449 (m³)
